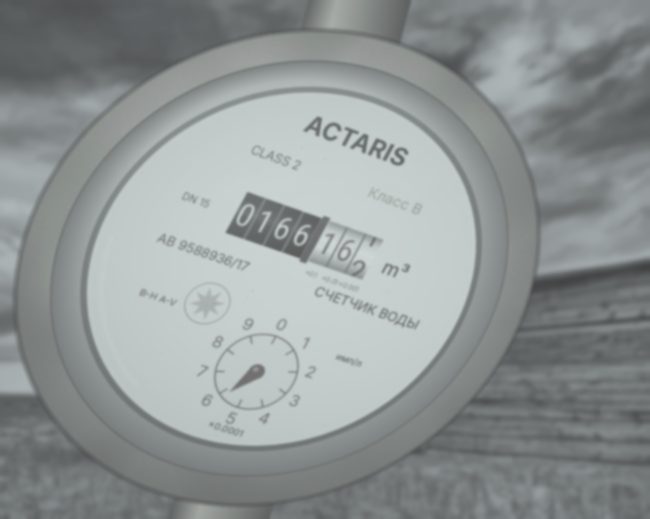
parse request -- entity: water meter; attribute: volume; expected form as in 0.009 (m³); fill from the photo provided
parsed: 166.1615 (m³)
